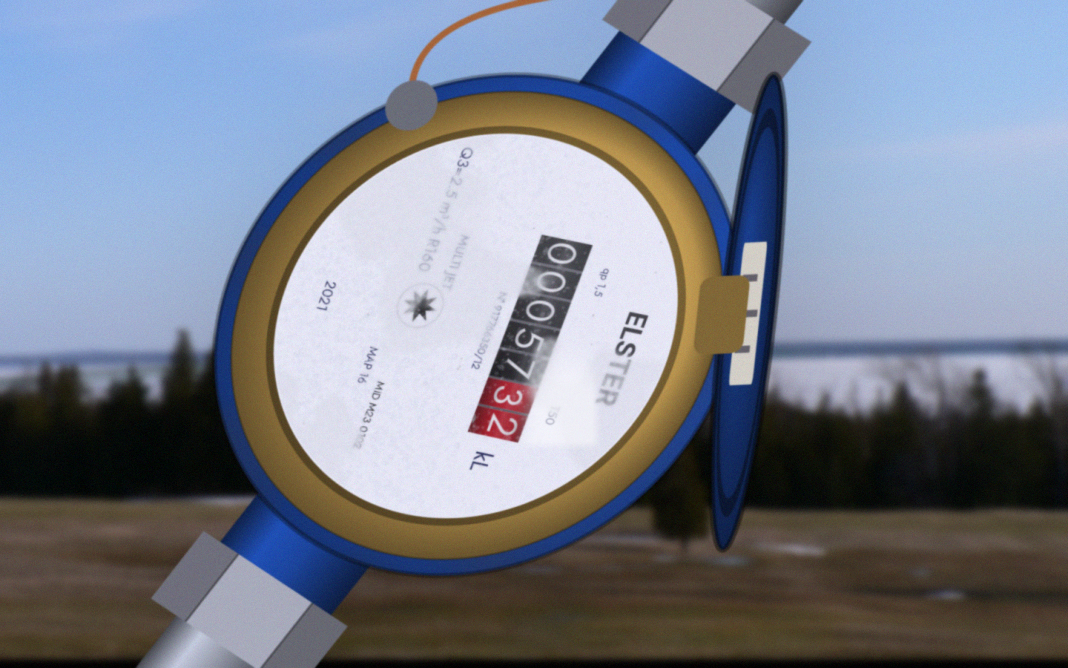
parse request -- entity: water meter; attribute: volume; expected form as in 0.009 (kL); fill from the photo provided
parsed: 57.32 (kL)
